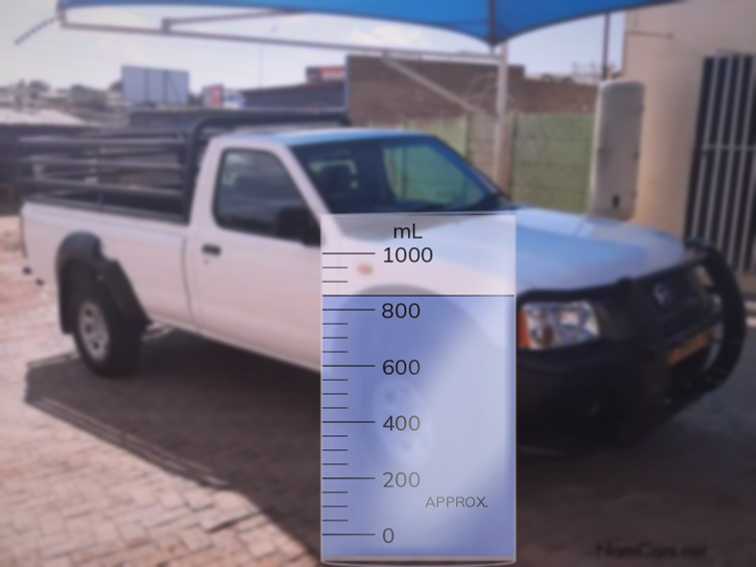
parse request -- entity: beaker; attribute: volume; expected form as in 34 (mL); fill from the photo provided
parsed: 850 (mL)
